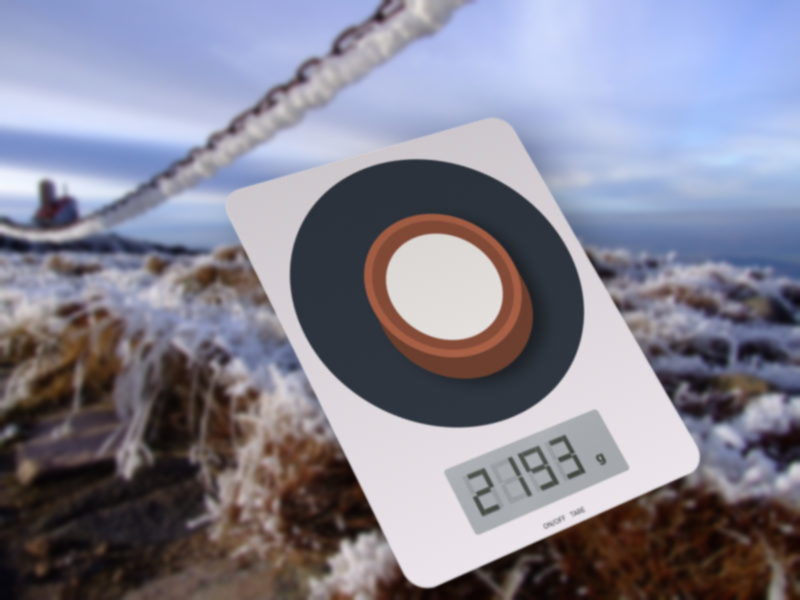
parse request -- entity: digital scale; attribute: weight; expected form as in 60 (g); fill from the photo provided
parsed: 2193 (g)
